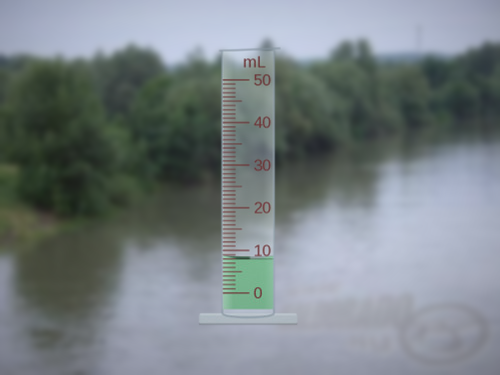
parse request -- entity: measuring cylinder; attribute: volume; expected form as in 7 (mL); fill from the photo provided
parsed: 8 (mL)
